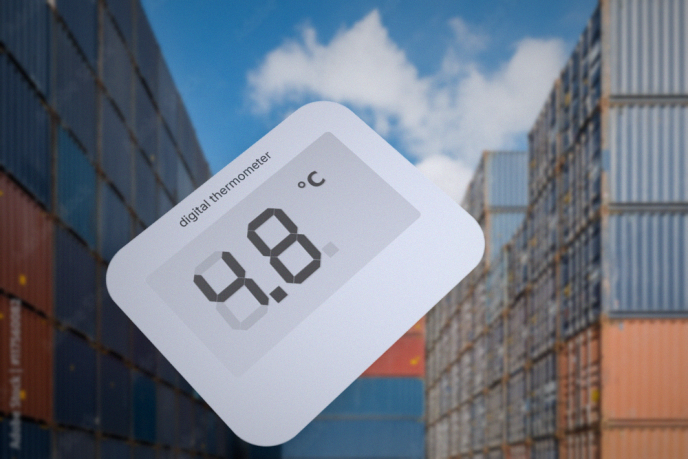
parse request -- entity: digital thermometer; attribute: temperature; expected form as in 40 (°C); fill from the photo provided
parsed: 4.8 (°C)
